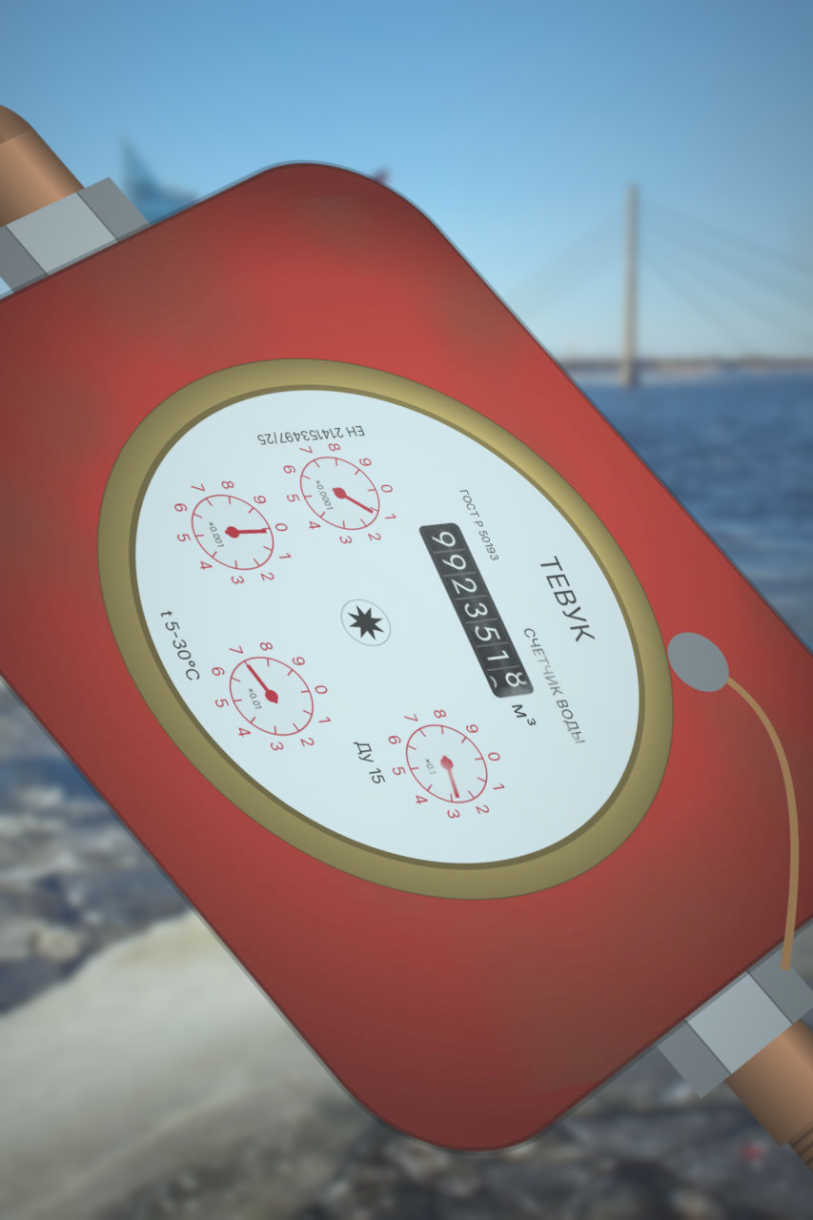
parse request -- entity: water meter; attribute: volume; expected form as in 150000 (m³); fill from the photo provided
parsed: 9923518.2701 (m³)
